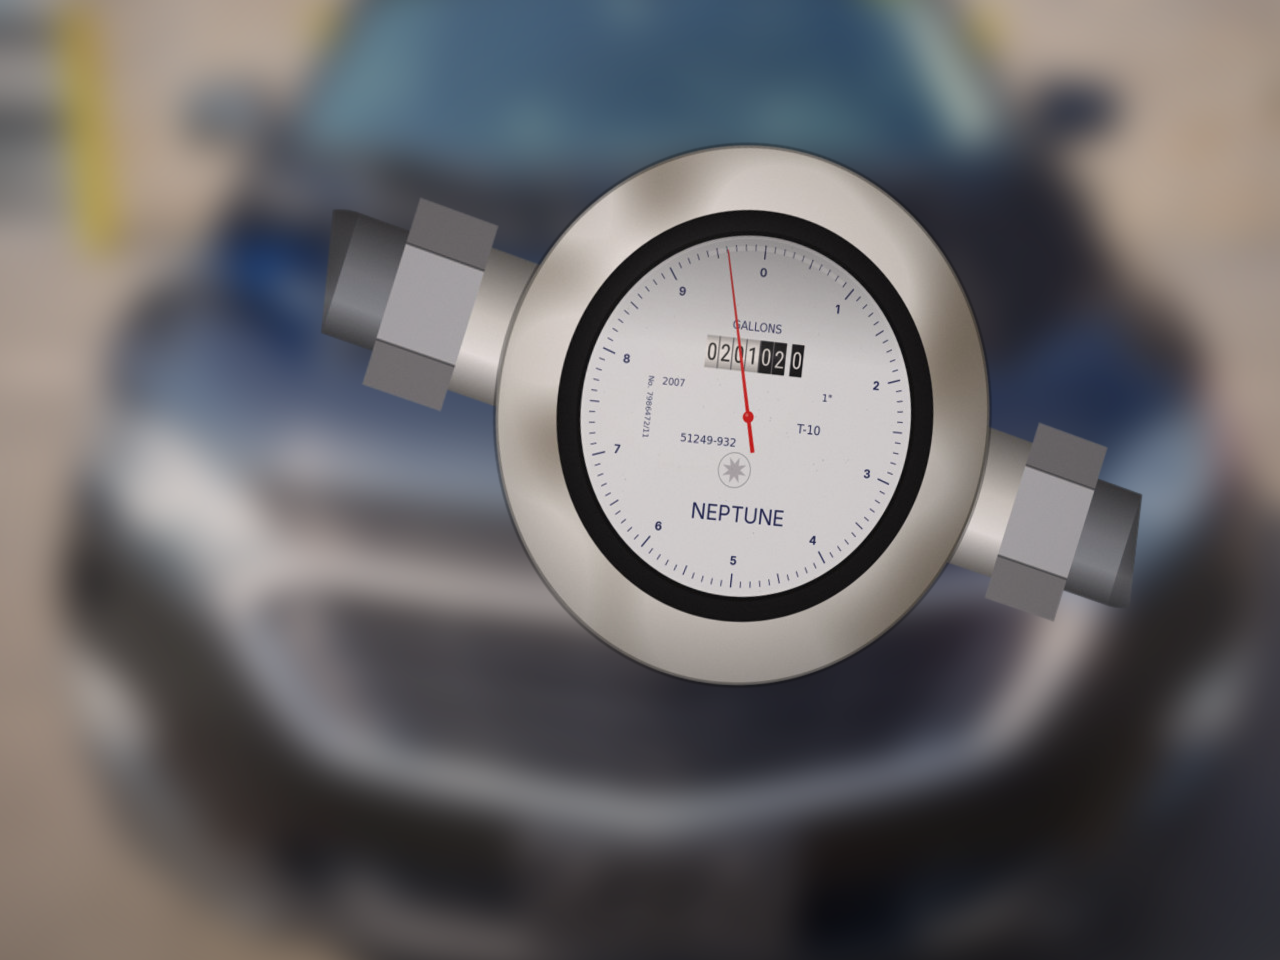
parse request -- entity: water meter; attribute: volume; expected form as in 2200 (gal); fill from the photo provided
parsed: 201019.6 (gal)
